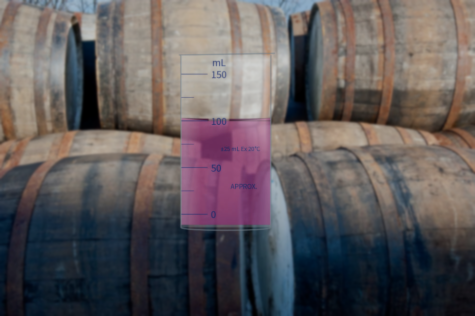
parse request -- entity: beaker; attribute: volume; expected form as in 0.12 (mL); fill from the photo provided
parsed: 100 (mL)
